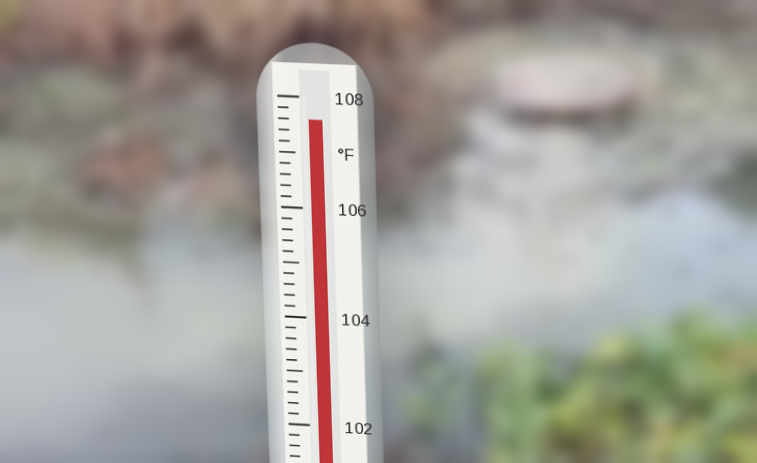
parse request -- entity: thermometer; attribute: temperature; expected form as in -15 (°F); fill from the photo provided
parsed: 107.6 (°F)
